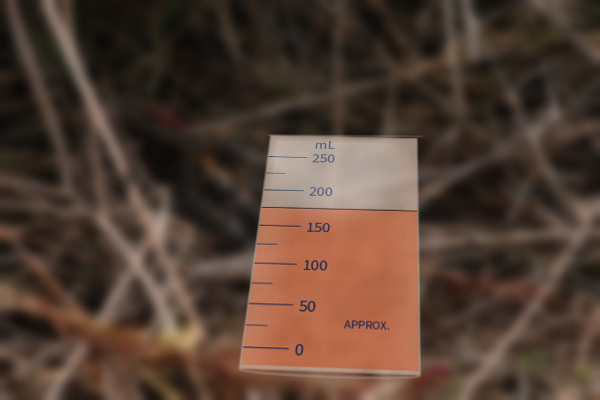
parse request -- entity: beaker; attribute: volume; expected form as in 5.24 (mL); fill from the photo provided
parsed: 175 (mL)
